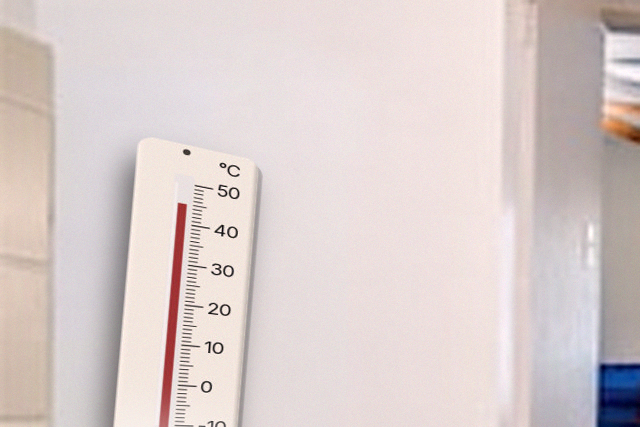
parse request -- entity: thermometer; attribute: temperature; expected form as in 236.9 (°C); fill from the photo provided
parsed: 45 (°C)
